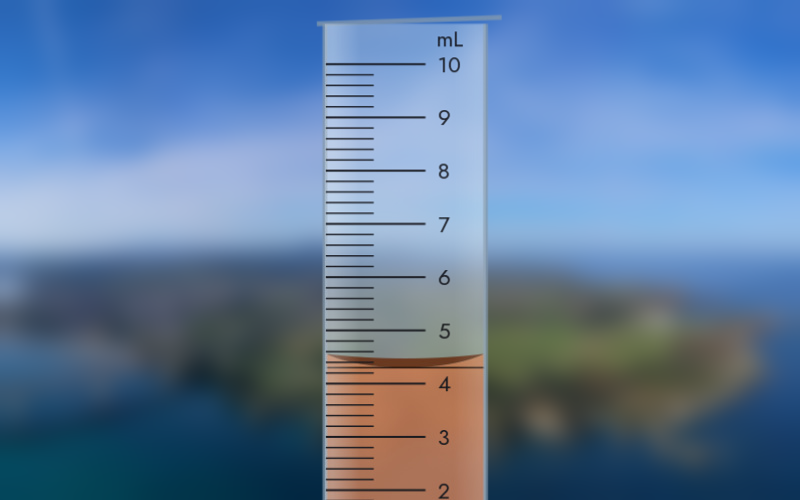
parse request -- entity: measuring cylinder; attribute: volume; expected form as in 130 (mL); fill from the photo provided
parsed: 4.3 (mL)
